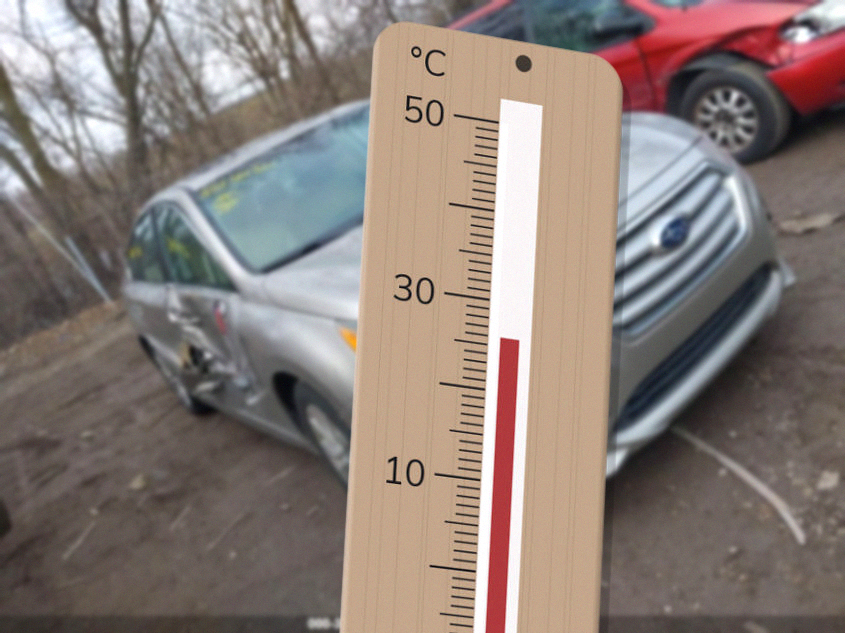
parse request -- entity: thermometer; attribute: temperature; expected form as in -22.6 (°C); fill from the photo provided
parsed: 26 (°C)
